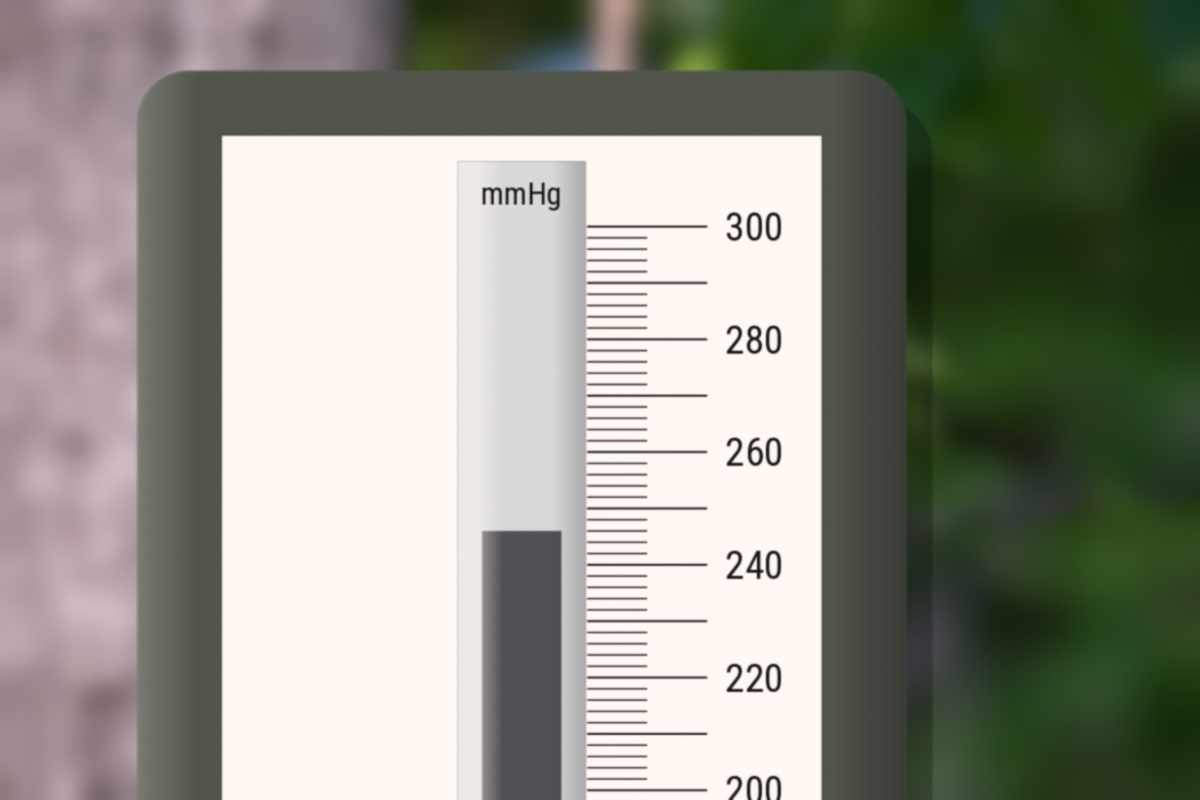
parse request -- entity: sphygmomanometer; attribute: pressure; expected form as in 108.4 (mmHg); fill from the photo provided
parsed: 246 (mmHg)
